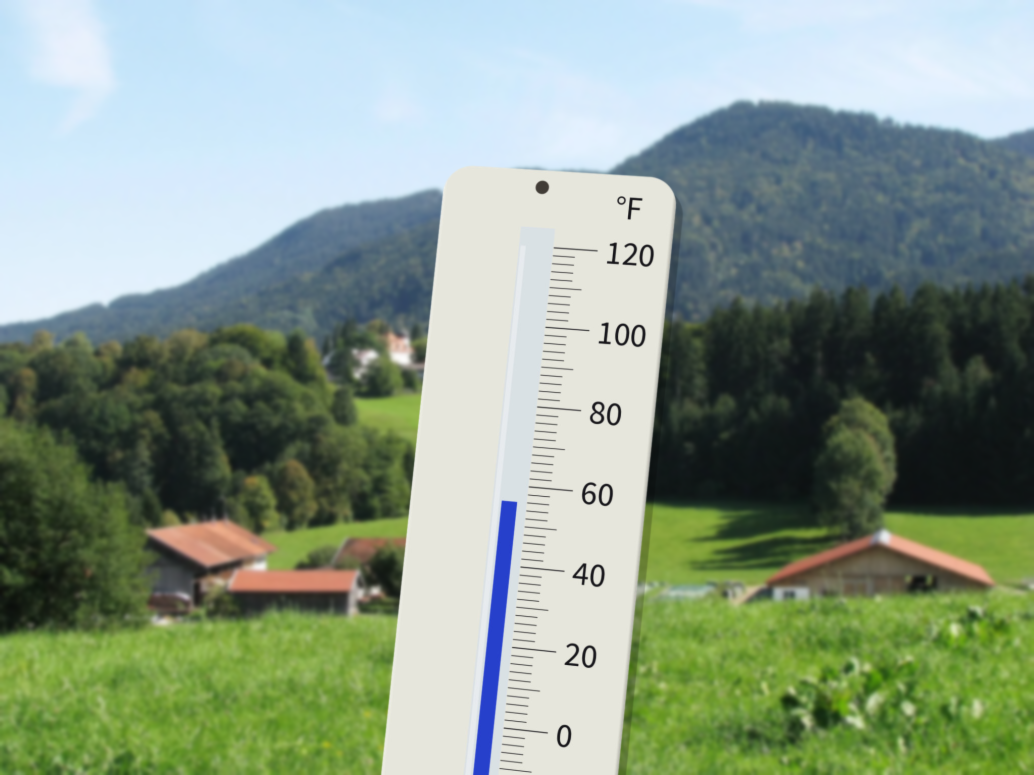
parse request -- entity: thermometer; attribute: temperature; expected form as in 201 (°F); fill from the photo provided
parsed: 56 (°F)
